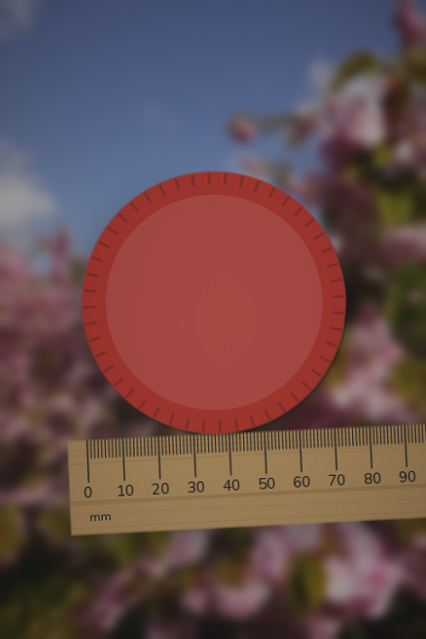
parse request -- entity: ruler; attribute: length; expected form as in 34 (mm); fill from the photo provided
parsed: 75 (mm)
